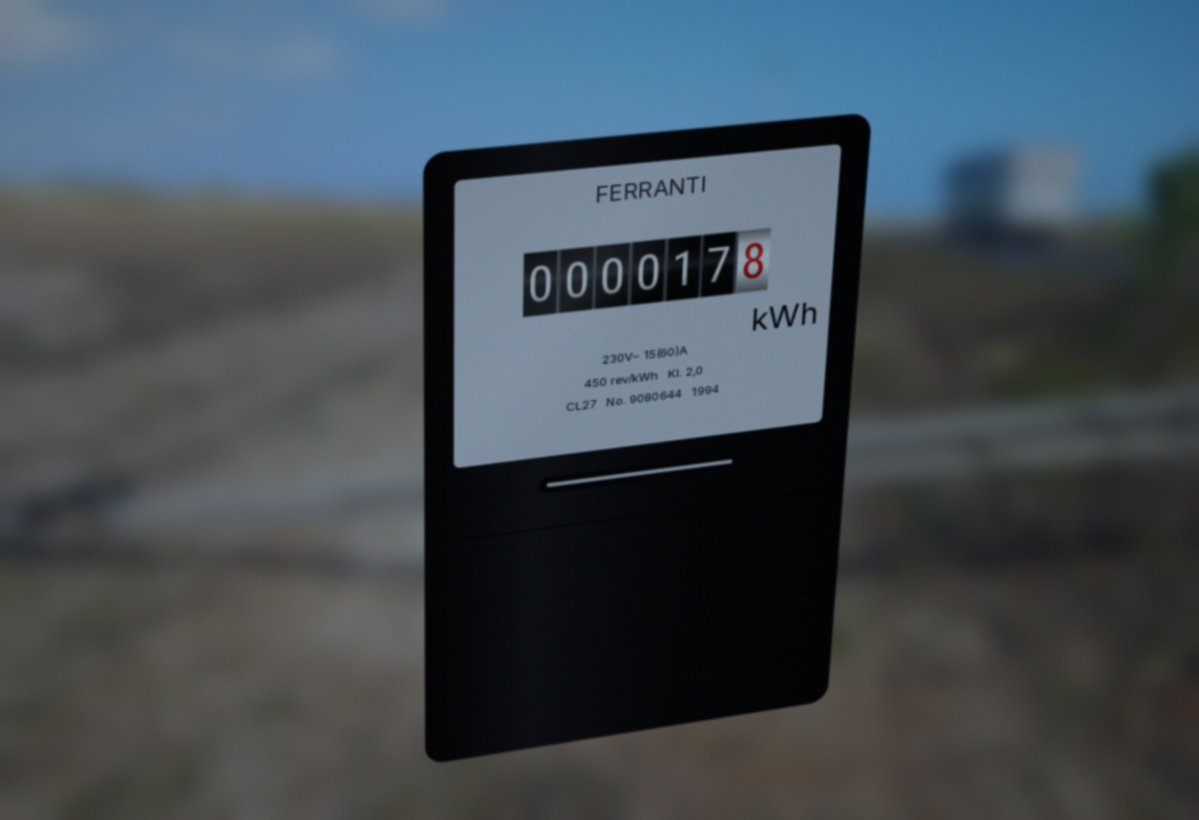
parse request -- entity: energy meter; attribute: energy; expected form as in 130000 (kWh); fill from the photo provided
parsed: 17.8 (kWh)
